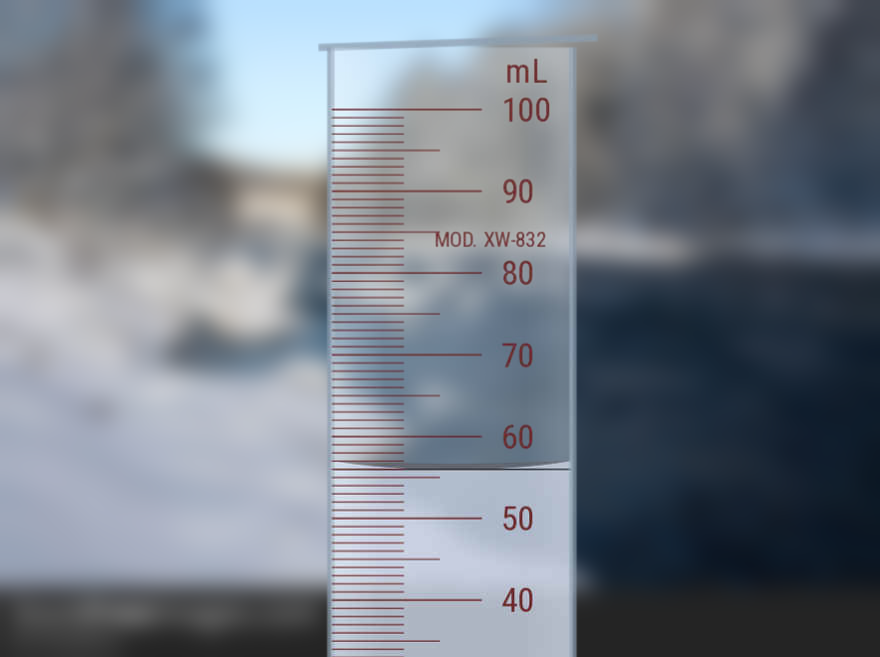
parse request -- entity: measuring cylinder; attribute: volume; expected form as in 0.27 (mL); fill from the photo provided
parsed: 56 (mL)
